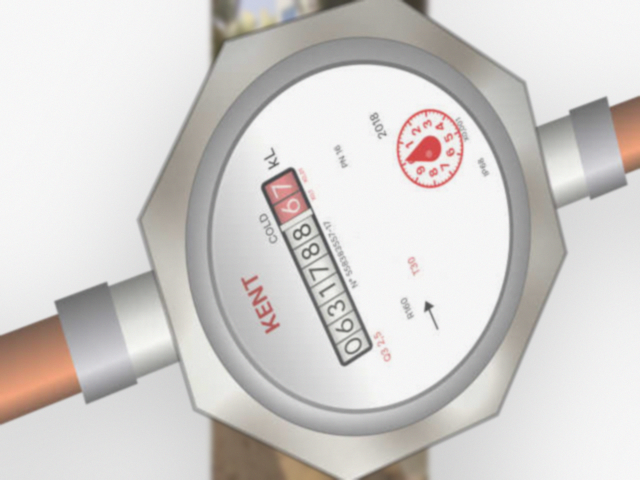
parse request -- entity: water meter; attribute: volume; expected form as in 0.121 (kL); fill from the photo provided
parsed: 631788.670 (kL)
